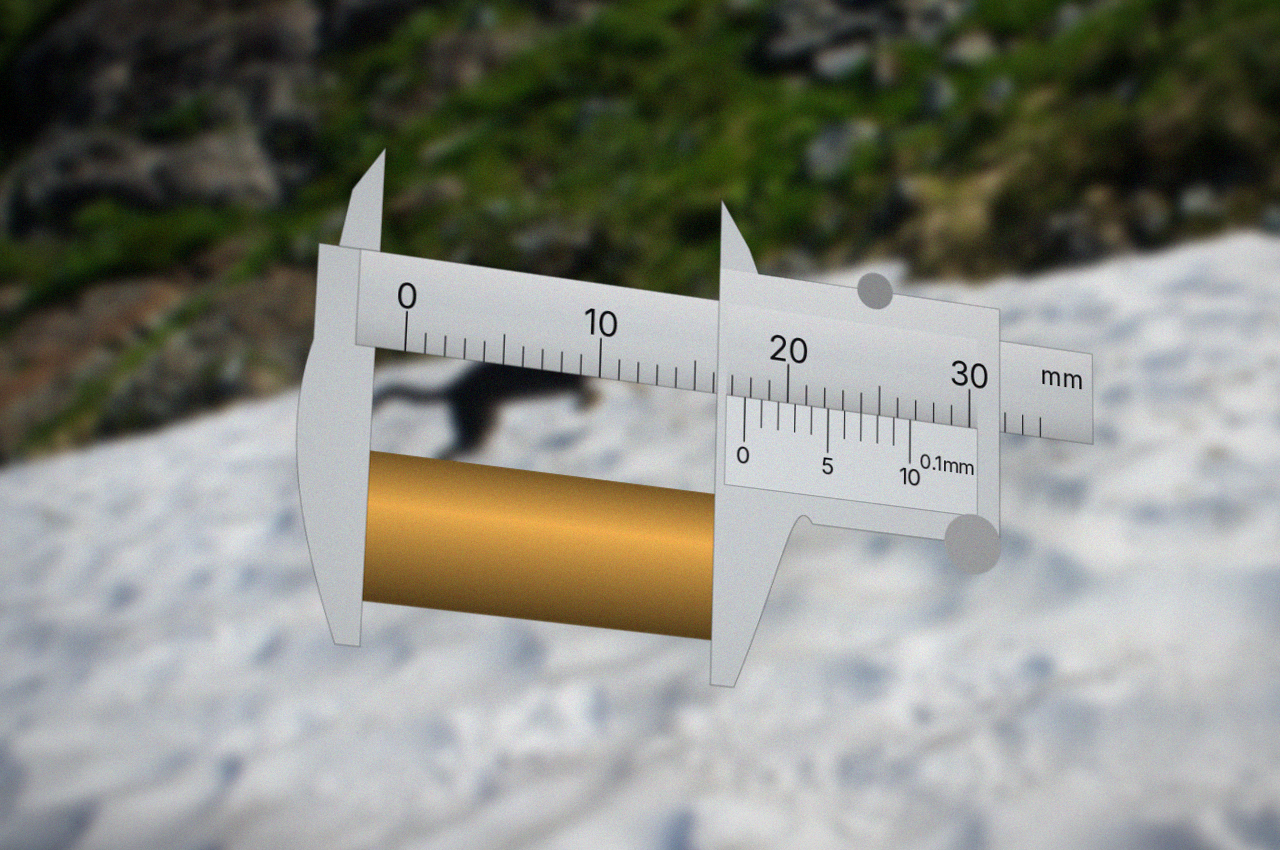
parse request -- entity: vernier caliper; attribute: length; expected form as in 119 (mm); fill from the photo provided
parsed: 17.7 (mm)
